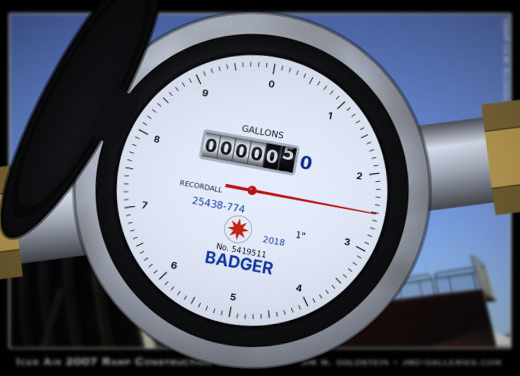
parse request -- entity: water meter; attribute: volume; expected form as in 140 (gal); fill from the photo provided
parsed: 52.5 (gal)
